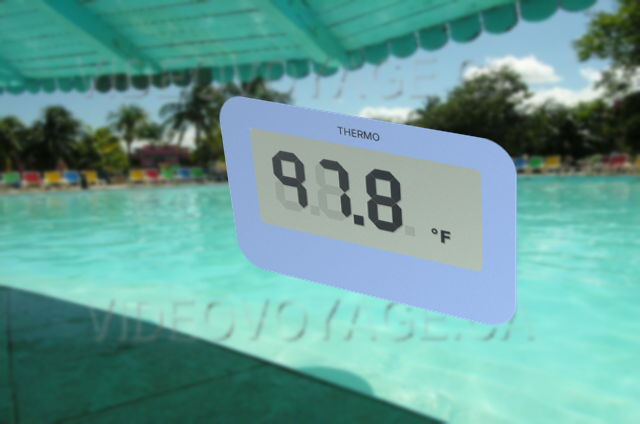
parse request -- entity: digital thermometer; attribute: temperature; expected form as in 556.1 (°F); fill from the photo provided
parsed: 97.8 (°F)
